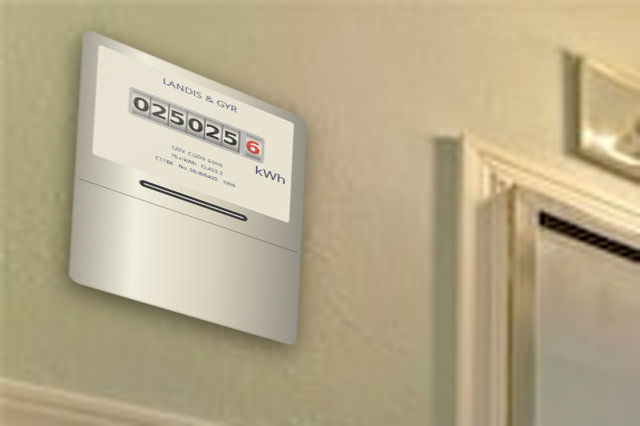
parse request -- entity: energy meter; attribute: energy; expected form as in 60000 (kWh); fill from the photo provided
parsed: 25025.6 (kWh)
